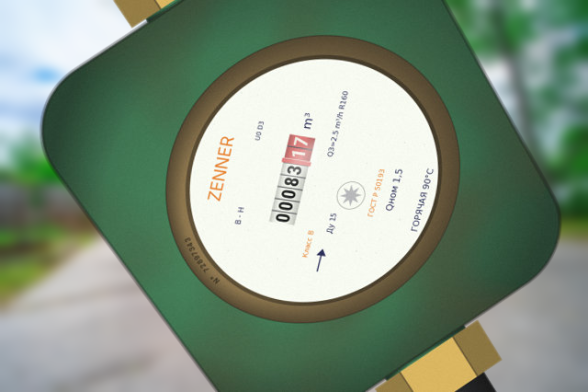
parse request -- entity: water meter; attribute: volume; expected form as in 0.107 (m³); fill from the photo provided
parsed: 83.17 (m³)
